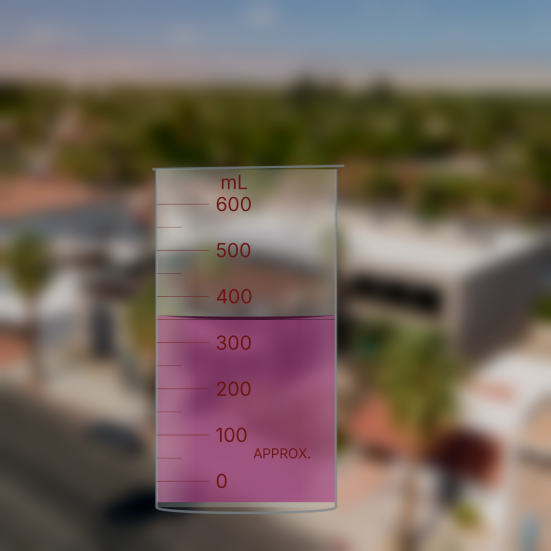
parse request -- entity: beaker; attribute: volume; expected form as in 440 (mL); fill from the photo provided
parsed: 350 (mL)
